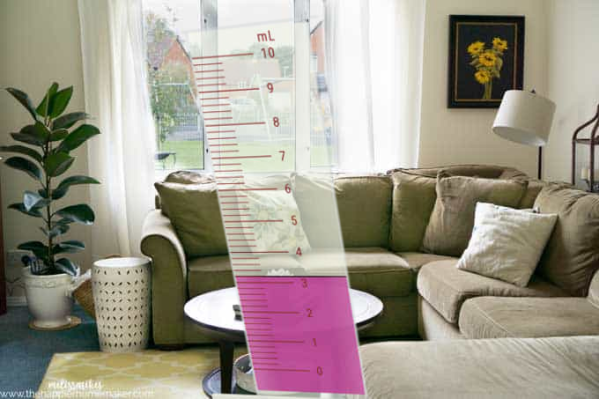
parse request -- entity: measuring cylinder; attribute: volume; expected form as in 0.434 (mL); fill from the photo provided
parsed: 3.2 (mL)
